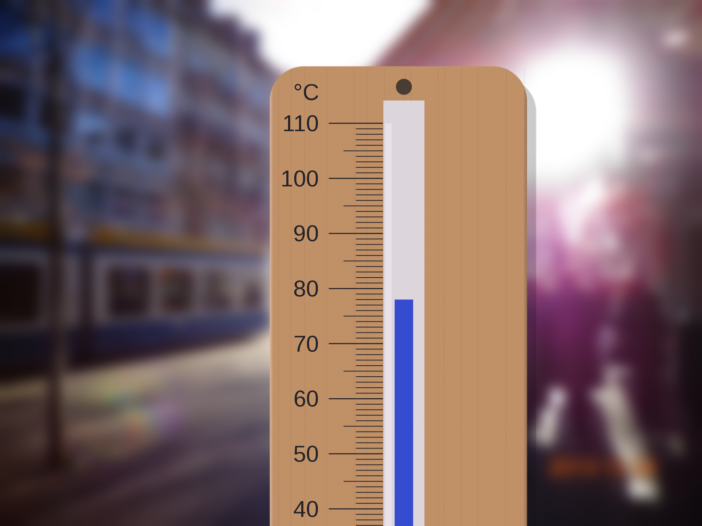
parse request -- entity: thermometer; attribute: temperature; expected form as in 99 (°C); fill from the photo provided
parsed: 78 (°C)
